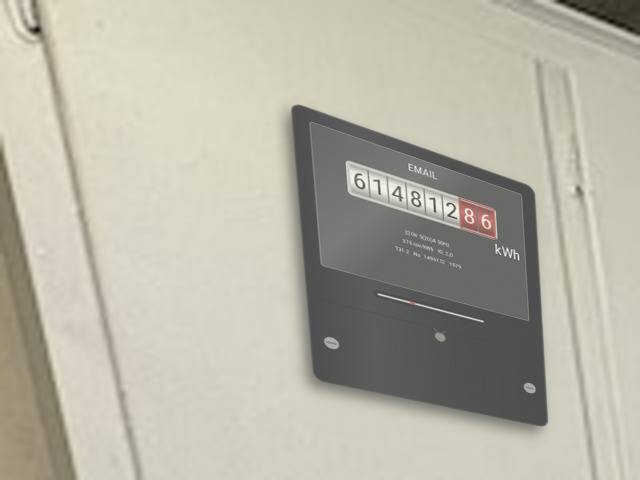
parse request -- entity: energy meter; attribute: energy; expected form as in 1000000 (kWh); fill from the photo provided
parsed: 614812.86 (kWh)
